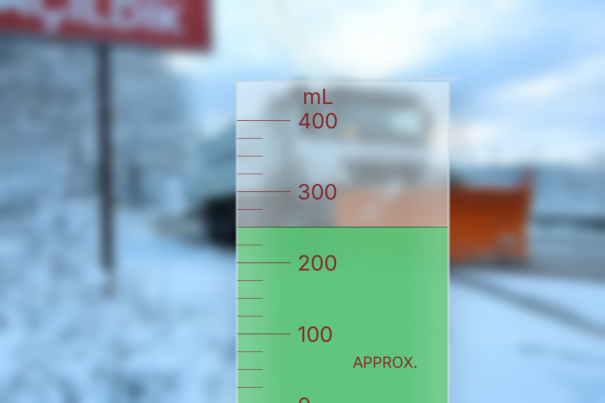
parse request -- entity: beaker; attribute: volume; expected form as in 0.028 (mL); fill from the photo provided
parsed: 250 (mL)
